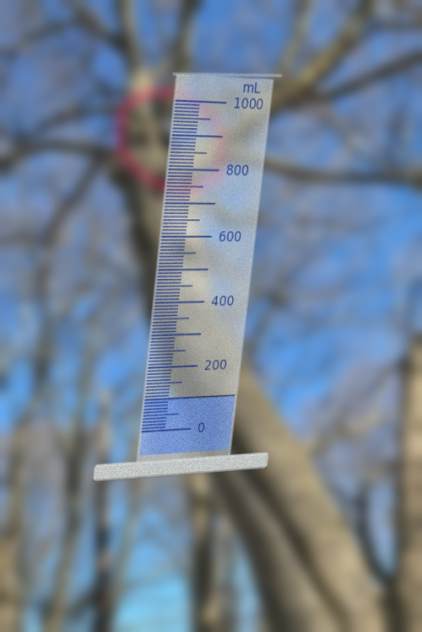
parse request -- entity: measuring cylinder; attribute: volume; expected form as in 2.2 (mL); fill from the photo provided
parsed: 100 (mL)
